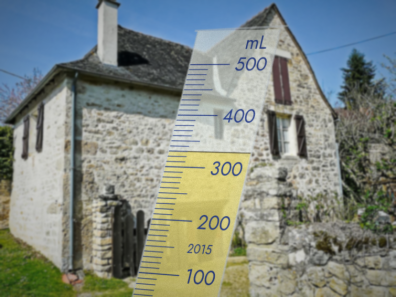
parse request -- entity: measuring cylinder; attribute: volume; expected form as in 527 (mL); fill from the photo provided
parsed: 330 (mL)
